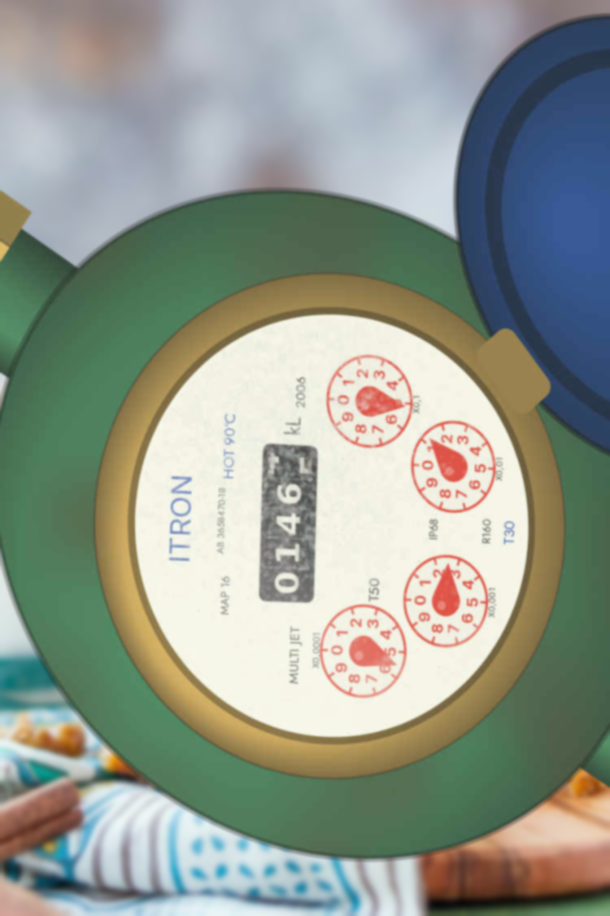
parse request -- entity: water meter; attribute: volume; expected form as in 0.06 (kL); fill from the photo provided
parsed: 1464.5125 (kL)
